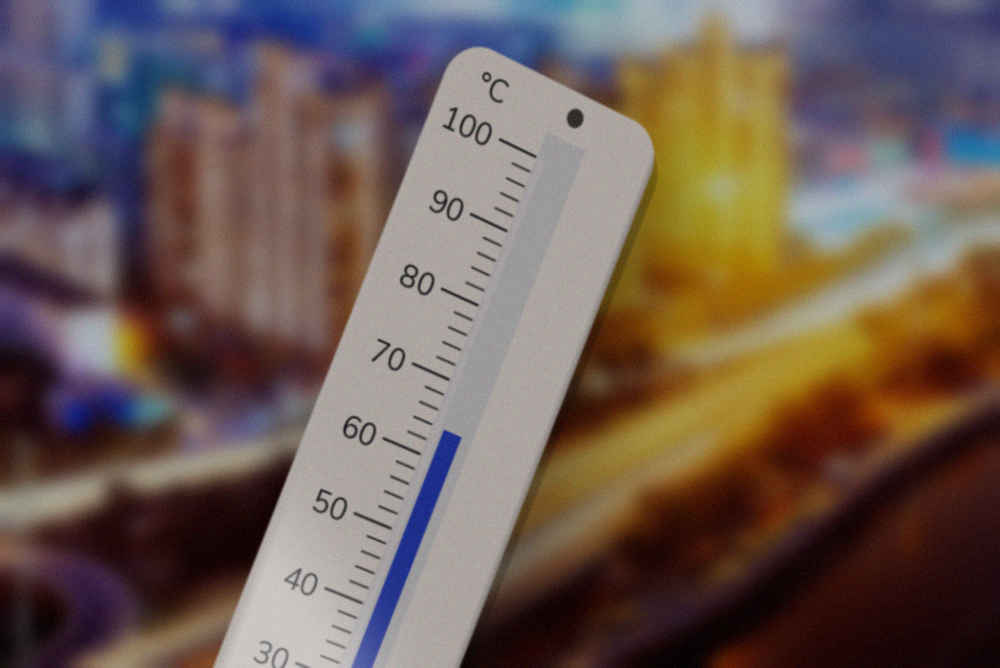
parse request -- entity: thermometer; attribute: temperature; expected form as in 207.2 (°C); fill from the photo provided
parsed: 64 (°C)
